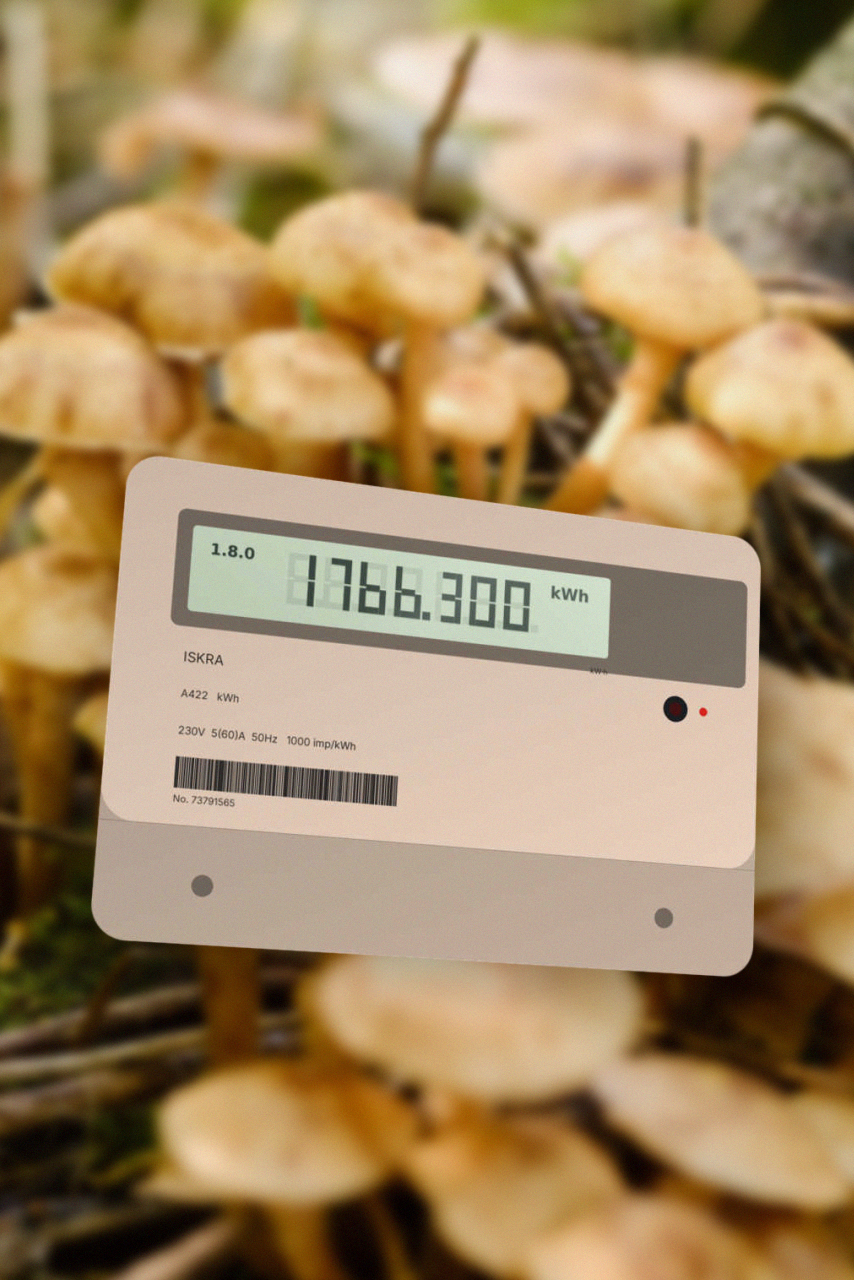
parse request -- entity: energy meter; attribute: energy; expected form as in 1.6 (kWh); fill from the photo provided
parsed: 1766.300 (kWh)
